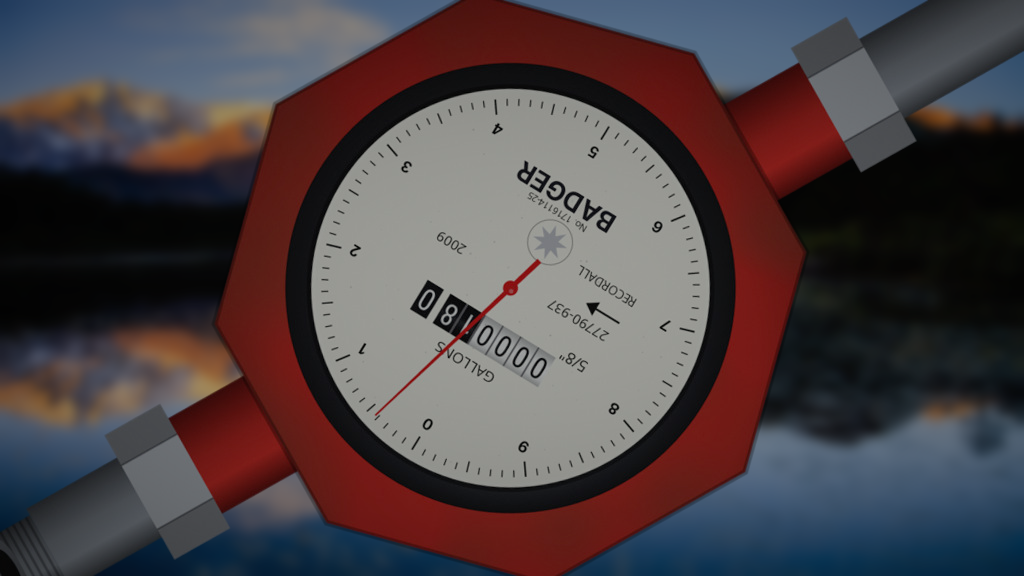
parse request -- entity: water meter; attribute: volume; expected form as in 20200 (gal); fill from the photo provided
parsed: 180.4 (gal)
